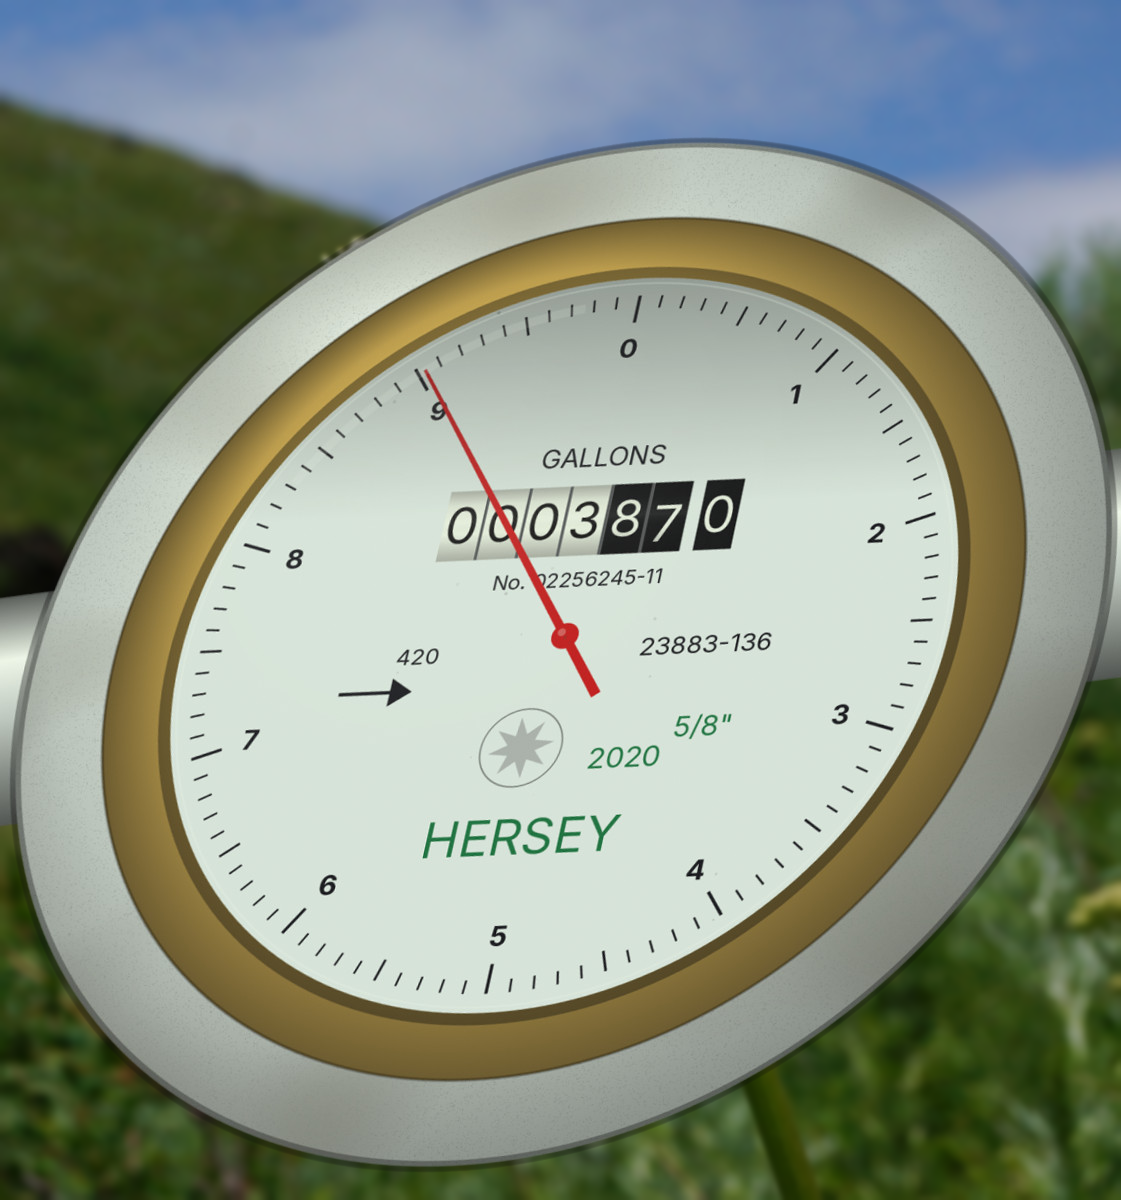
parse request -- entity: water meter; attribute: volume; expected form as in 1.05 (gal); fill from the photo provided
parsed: 3869.0 (gal)
